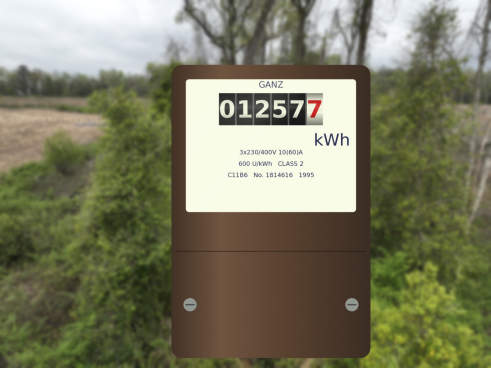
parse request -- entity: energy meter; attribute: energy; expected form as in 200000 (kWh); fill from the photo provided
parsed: 1257.7 (kWh)
